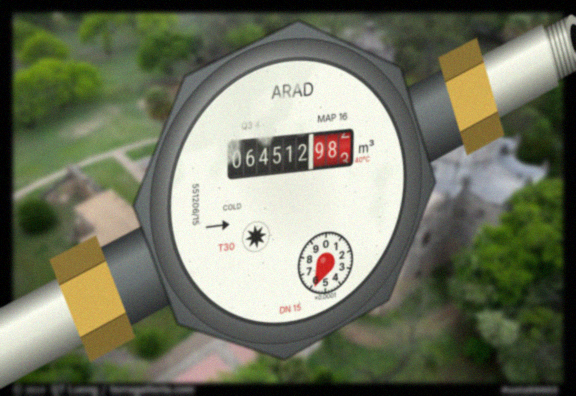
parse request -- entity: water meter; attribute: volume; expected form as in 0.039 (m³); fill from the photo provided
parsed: 64512.9825 (m³)
